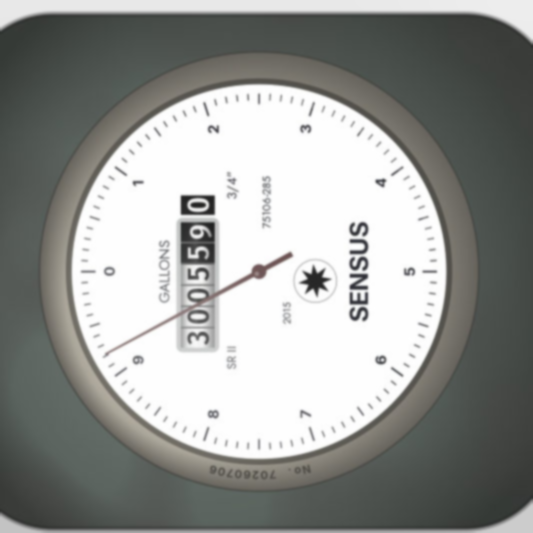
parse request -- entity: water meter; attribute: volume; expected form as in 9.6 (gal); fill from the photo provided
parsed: 3005589.2 (gal)
